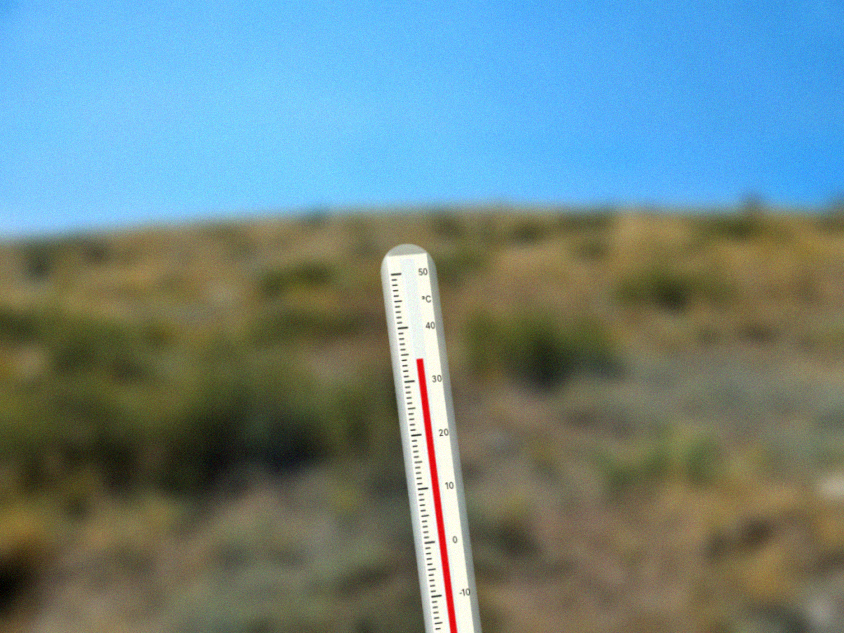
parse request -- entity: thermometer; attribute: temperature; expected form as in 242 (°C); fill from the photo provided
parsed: 34 (°C)
